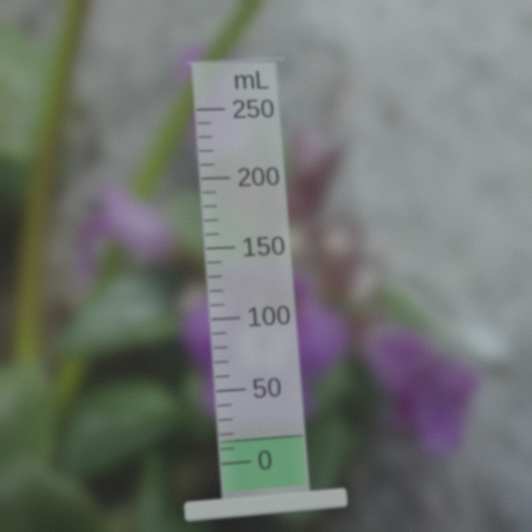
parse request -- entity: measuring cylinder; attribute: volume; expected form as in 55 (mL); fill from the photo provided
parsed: 15 (mL)
